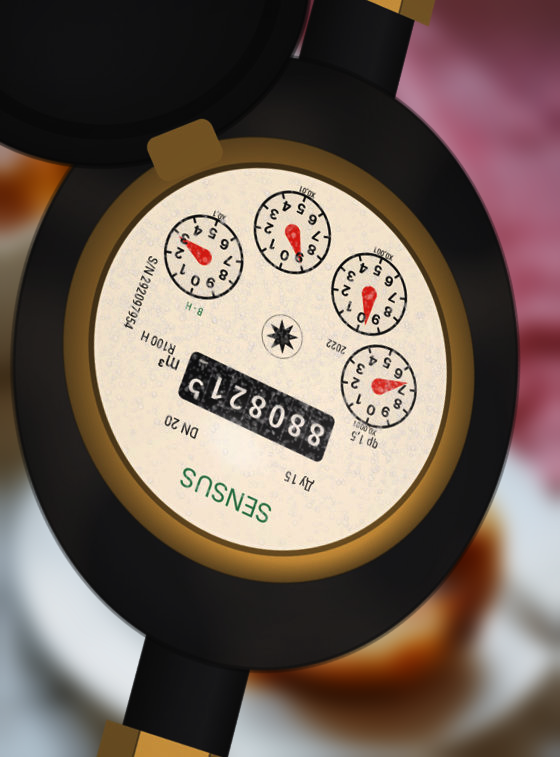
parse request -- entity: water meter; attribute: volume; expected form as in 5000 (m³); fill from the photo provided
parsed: 8808215.2896 (m³)
